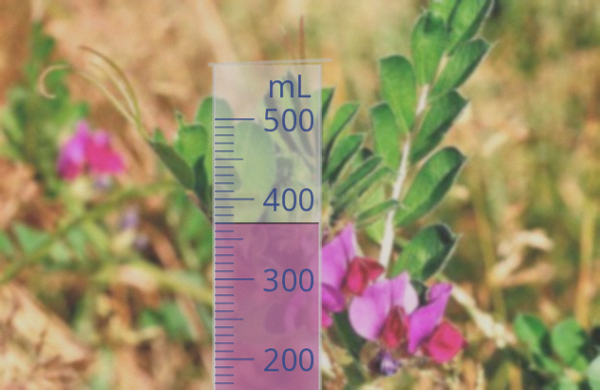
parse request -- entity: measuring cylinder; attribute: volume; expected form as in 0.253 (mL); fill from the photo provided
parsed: 370 (mL)
